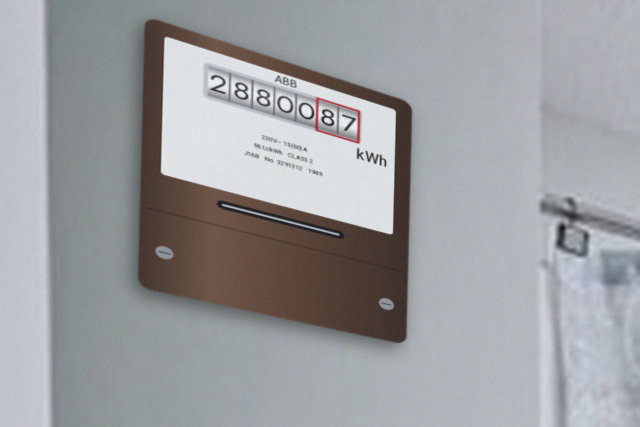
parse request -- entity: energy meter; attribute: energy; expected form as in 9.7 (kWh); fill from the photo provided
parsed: 28800.87 (kWh)
